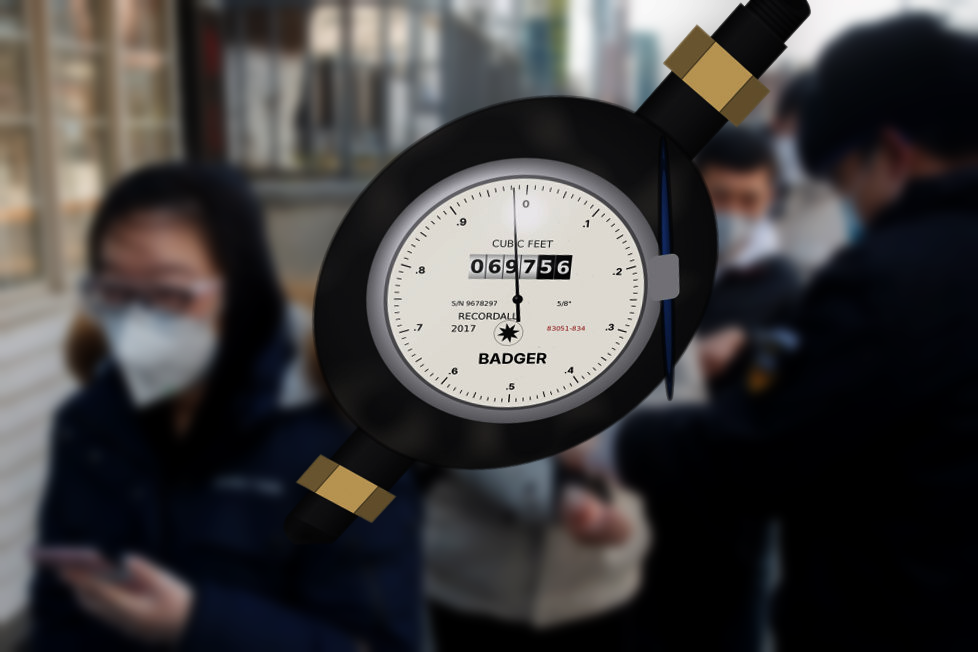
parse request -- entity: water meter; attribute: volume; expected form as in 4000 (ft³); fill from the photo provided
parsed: 69755.98 (ft³)
